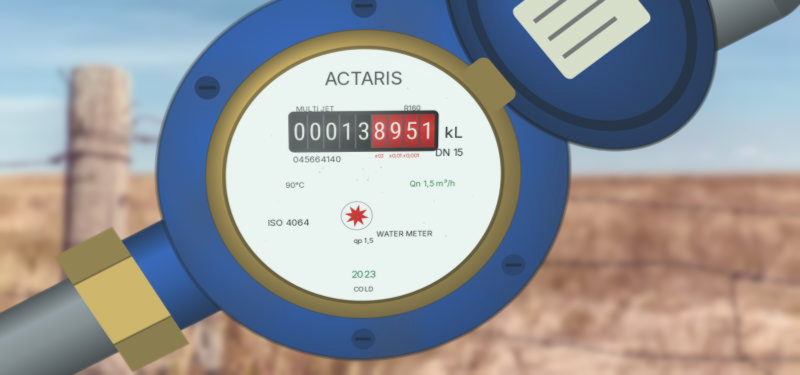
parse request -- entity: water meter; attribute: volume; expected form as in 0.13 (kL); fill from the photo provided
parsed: 13.8951 (kL)
